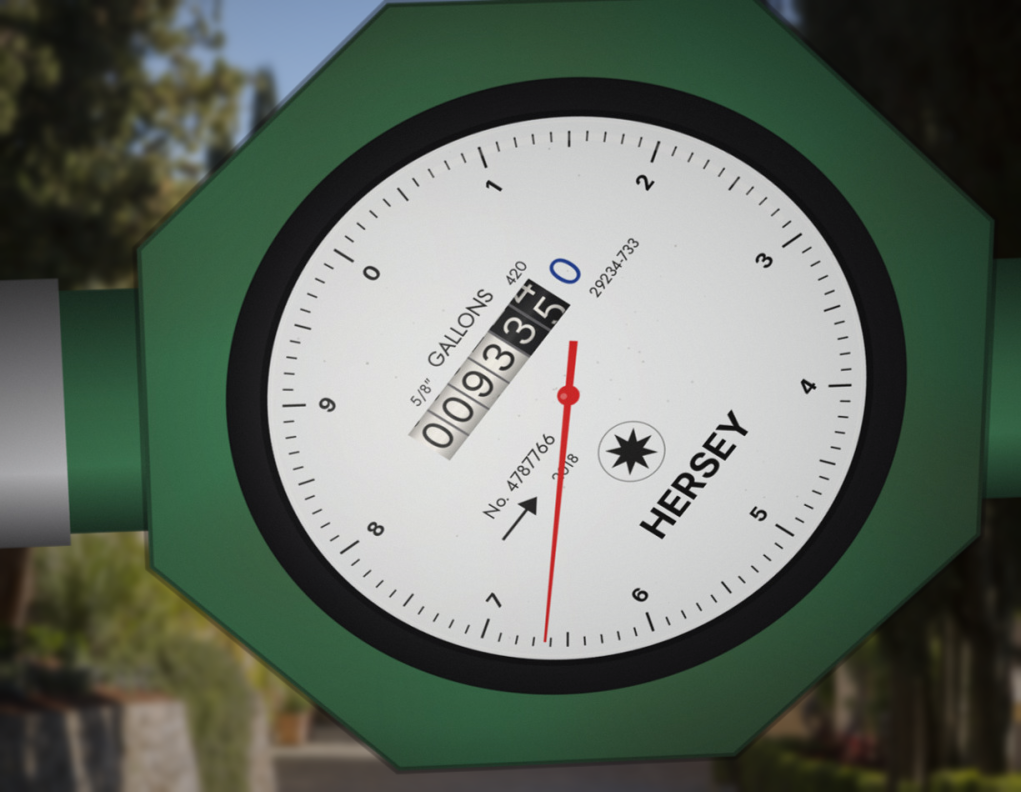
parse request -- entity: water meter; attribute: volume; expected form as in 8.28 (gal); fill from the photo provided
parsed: 93346.6 (gal)
